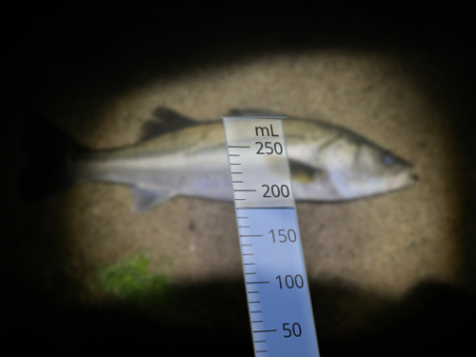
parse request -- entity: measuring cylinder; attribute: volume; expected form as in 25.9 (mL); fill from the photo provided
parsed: 180 (mL)
